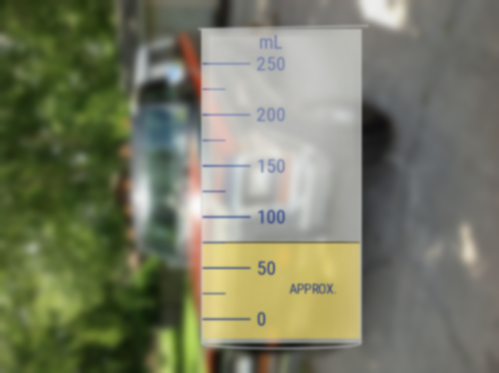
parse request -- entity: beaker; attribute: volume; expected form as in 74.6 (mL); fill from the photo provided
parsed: 75 (mL)
